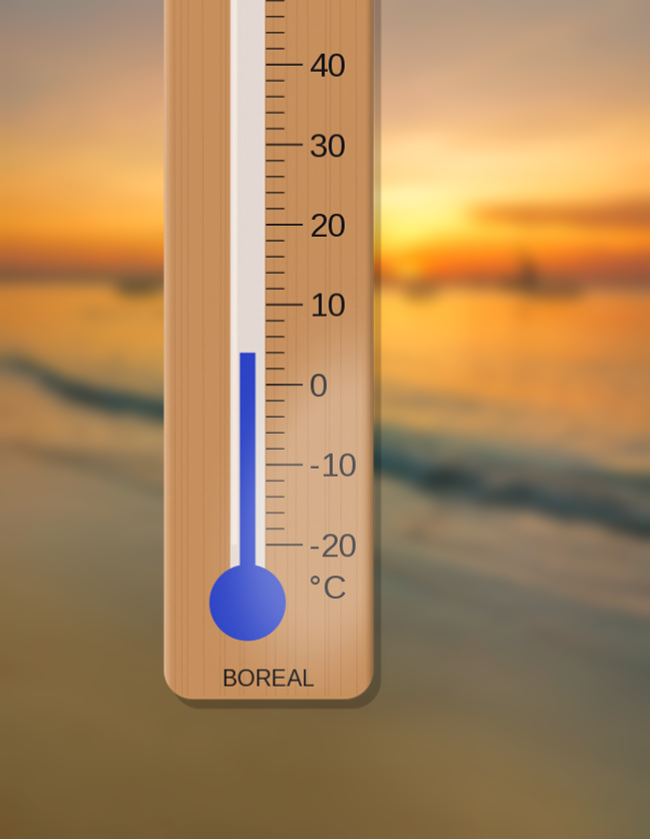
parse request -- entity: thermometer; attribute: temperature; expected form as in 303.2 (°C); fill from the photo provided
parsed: 4 (°C)
